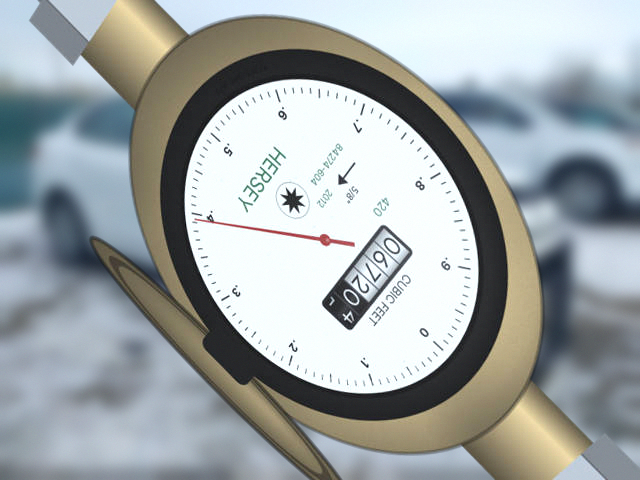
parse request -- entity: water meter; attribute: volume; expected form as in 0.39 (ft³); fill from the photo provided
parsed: 67204.39 (ft³)
